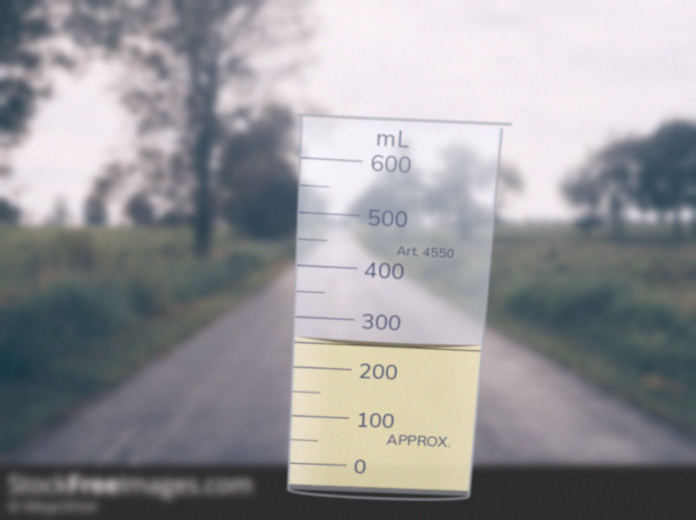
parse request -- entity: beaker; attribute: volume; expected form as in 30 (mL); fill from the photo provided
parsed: 250 (mL)
